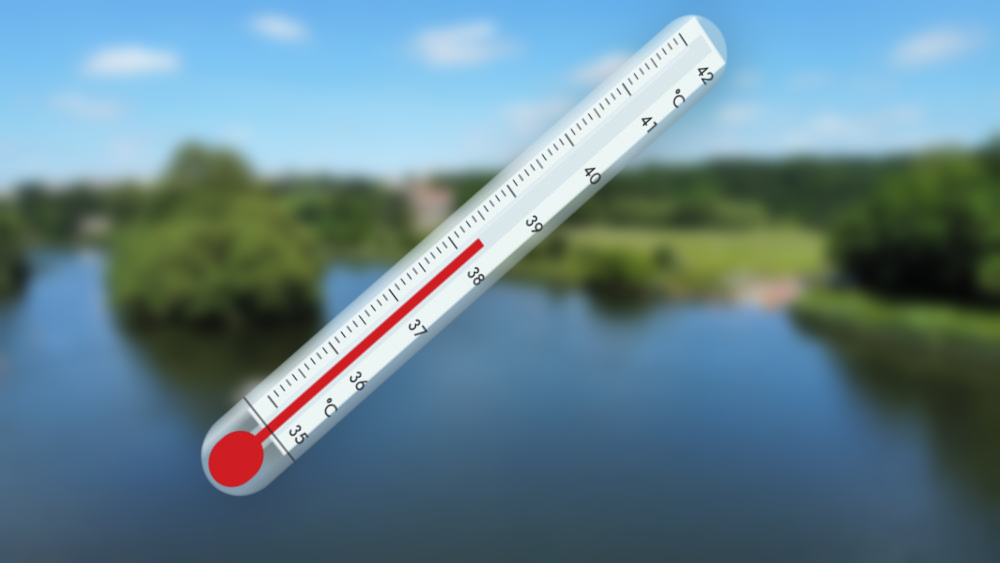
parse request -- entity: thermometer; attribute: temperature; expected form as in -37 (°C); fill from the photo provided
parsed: 38.3 (°C)
